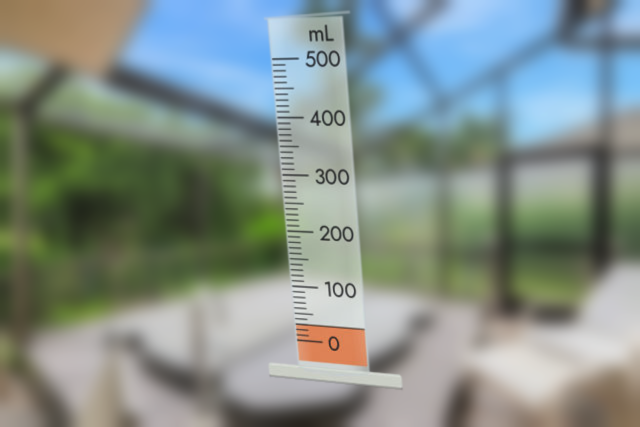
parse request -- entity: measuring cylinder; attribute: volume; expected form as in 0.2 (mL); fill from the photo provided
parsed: 30 (mL)
